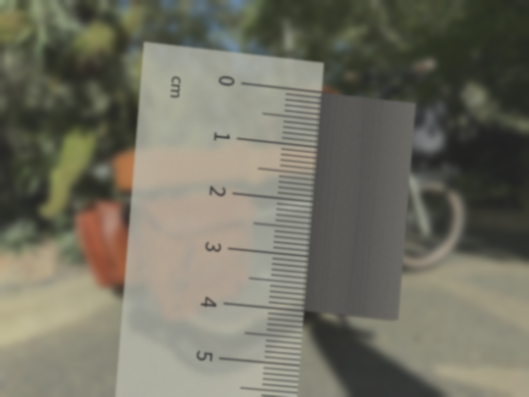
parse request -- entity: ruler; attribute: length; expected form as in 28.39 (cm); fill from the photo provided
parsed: 4 (cm)
